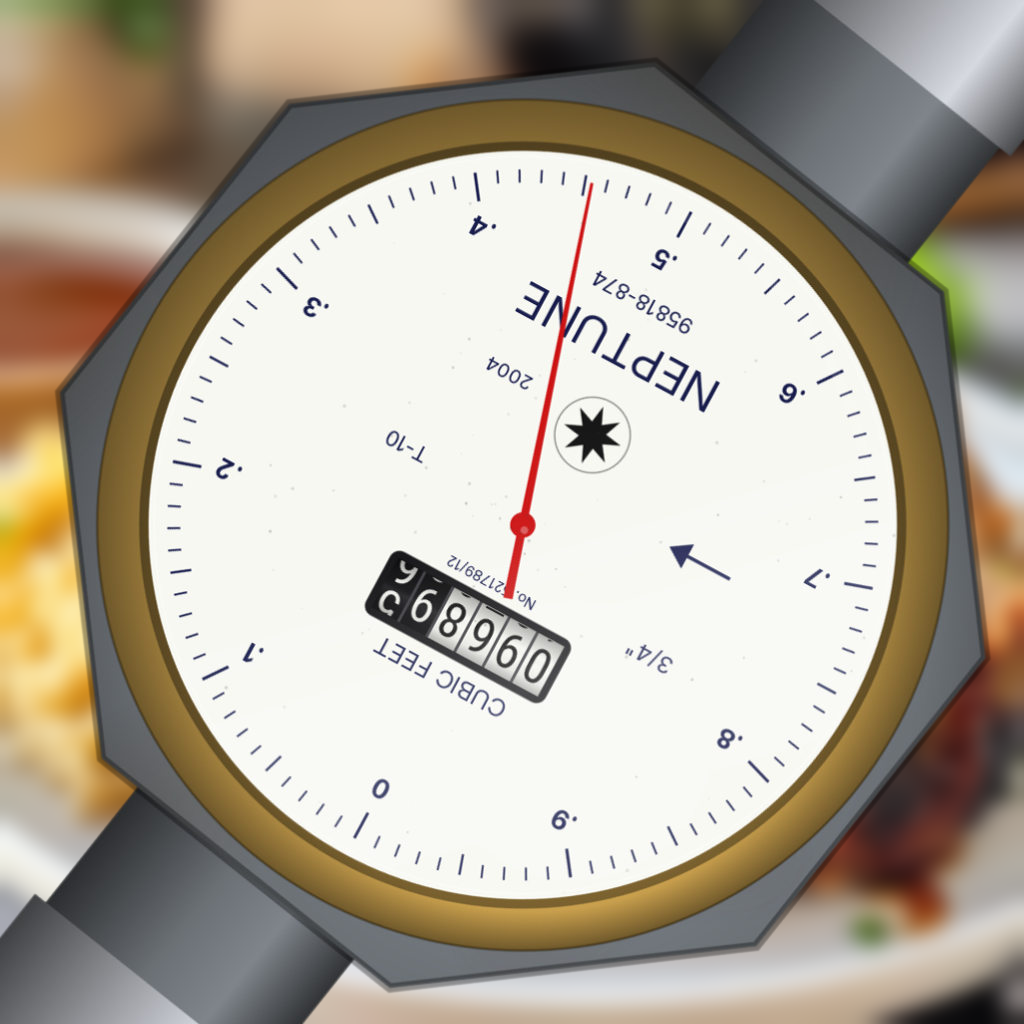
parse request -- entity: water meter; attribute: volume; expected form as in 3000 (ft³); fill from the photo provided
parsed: 96895.45 (ft³)
